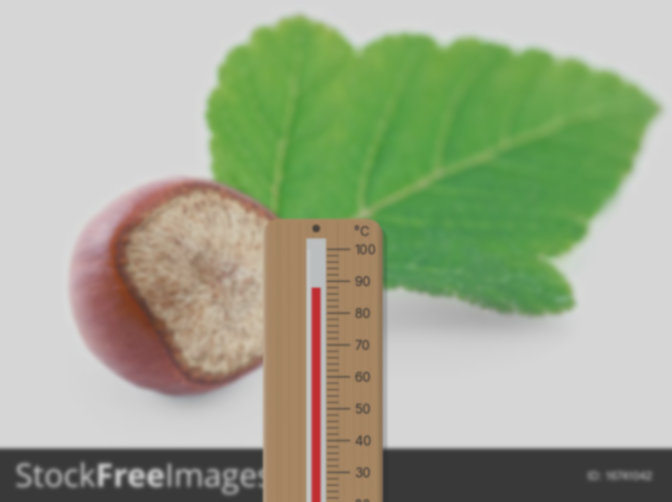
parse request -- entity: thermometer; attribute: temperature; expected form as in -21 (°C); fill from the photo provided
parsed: 88 (°C)
